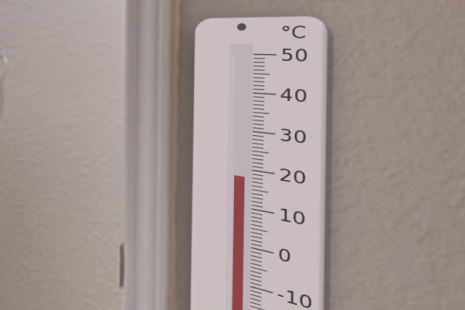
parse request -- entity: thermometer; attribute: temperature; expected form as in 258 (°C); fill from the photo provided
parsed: 18 (°C)
